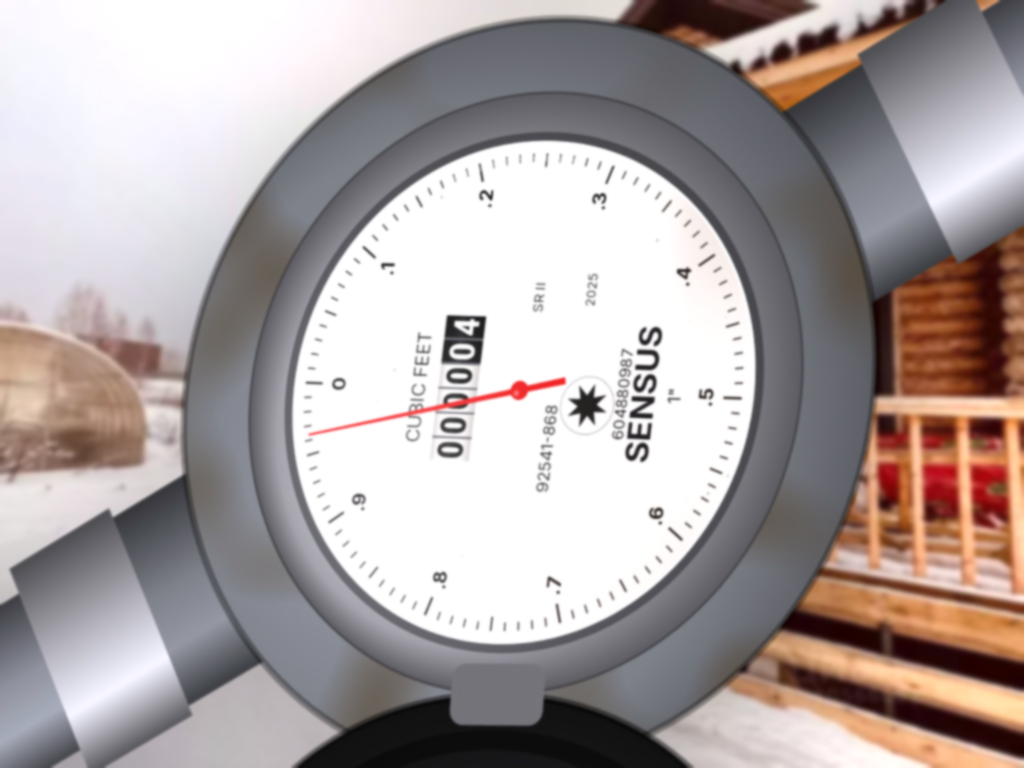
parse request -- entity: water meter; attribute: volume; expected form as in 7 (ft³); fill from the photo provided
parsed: 3.96 (ft³)
